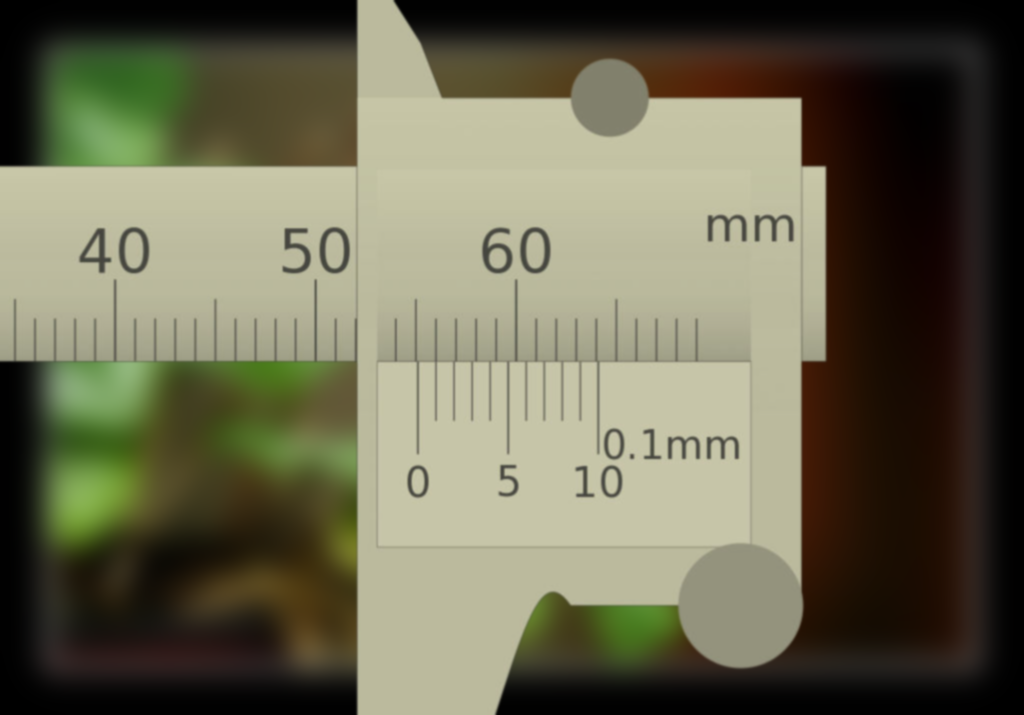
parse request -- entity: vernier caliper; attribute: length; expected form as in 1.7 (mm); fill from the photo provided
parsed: 55.1 (mm)
